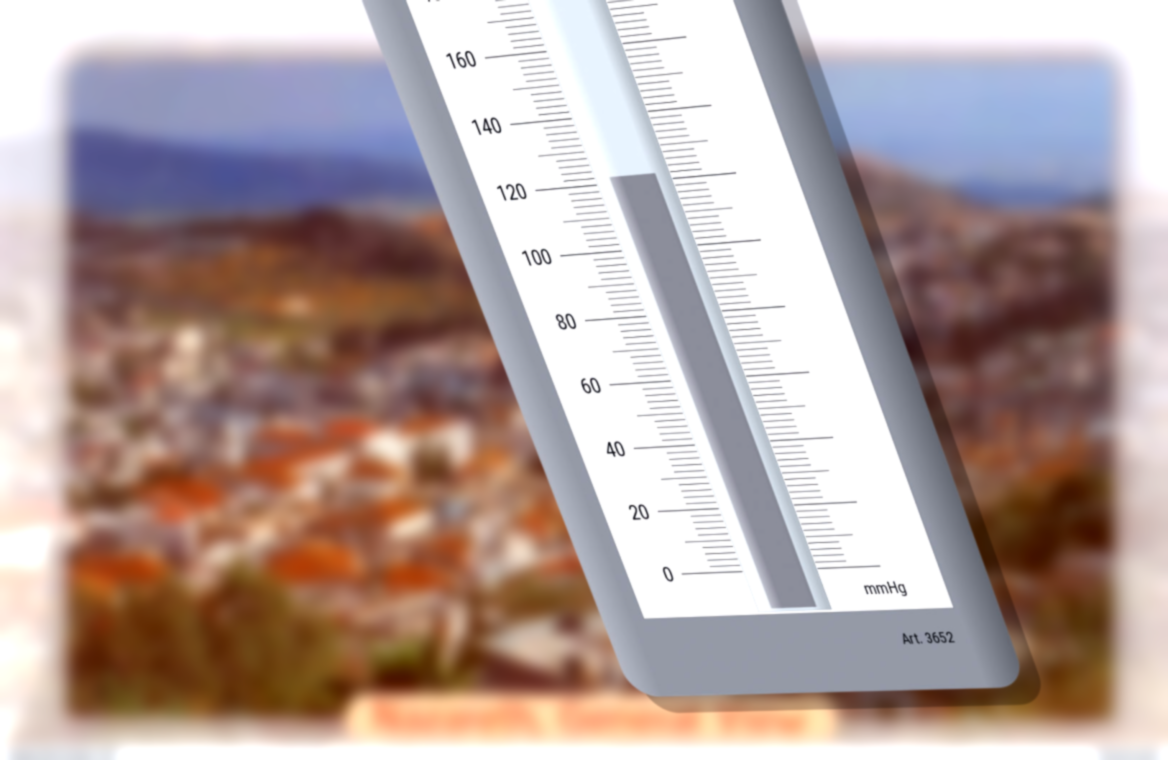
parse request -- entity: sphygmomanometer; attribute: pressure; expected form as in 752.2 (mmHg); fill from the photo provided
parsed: 122 (mmHg)
